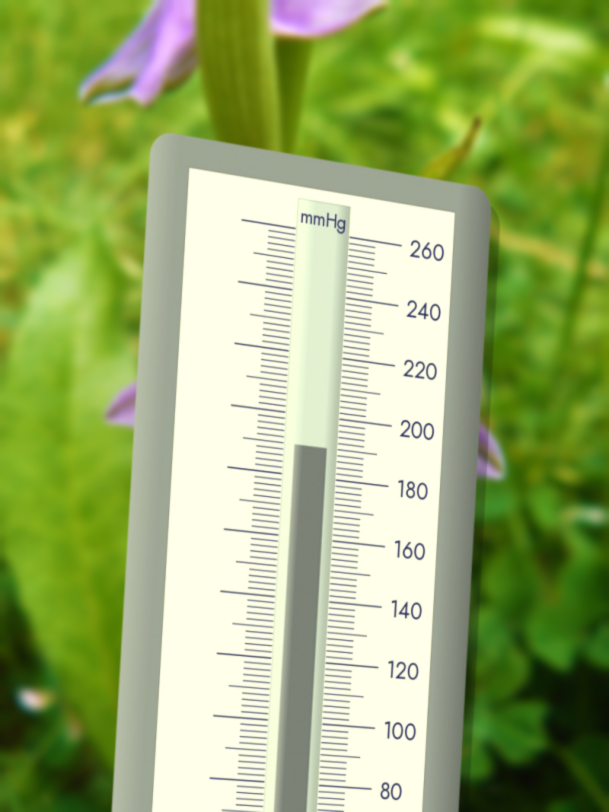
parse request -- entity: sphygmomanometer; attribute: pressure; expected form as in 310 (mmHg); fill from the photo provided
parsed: 190 (mmHg)
